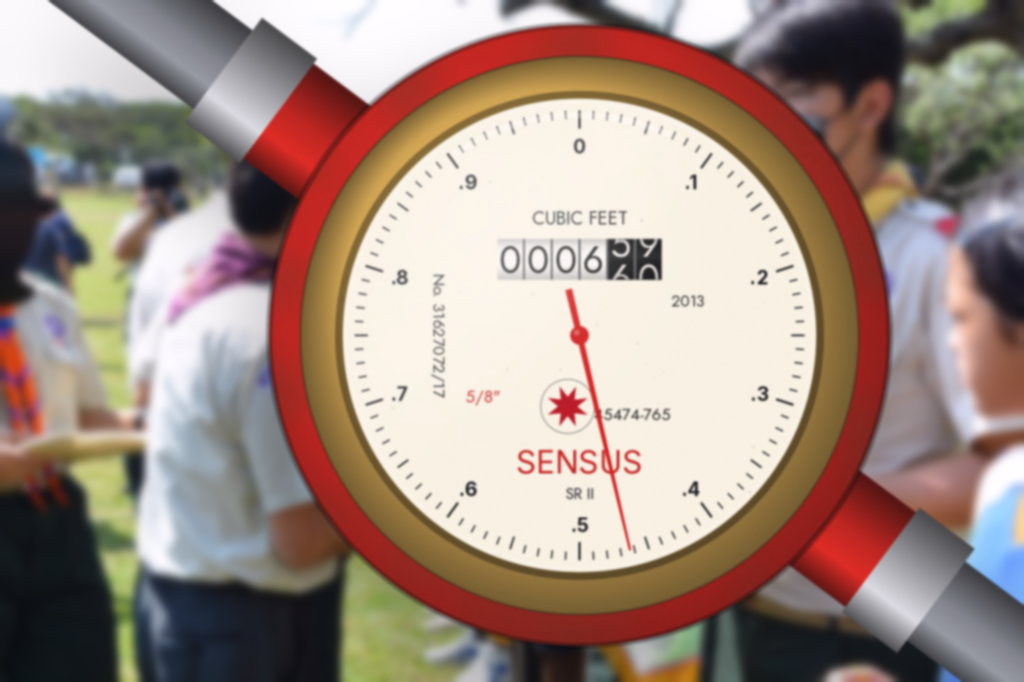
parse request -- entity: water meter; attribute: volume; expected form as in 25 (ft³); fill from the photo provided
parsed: 659.46 (ft³)
